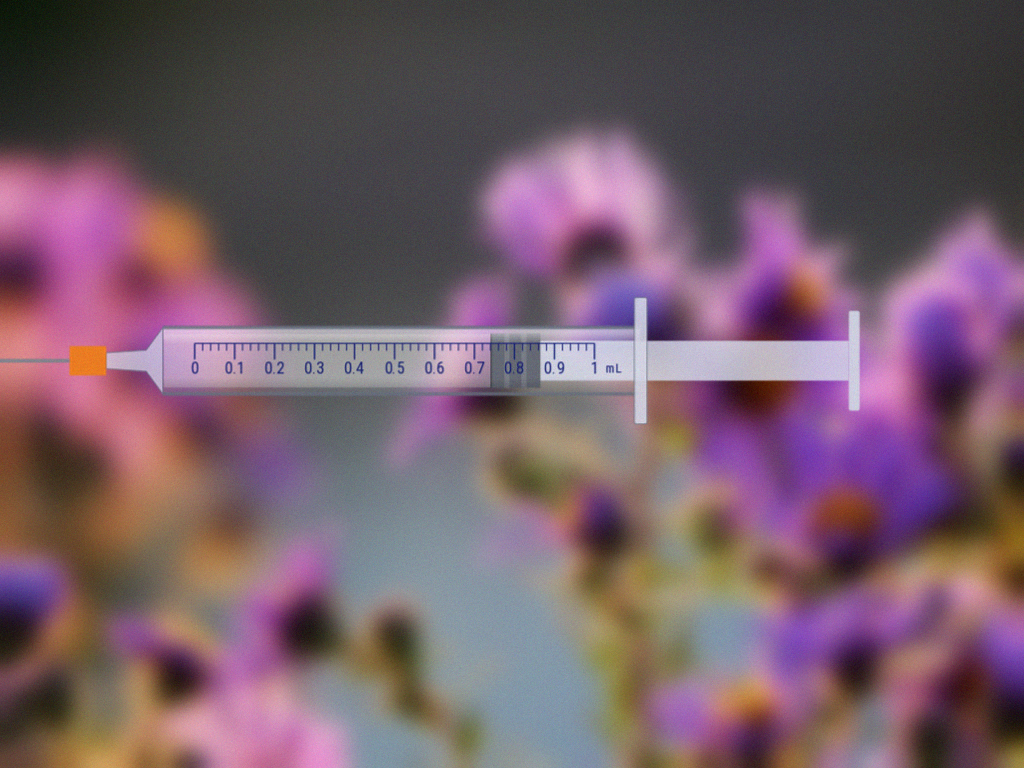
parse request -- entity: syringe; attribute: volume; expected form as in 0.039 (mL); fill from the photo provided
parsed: 0.74 (mL)
